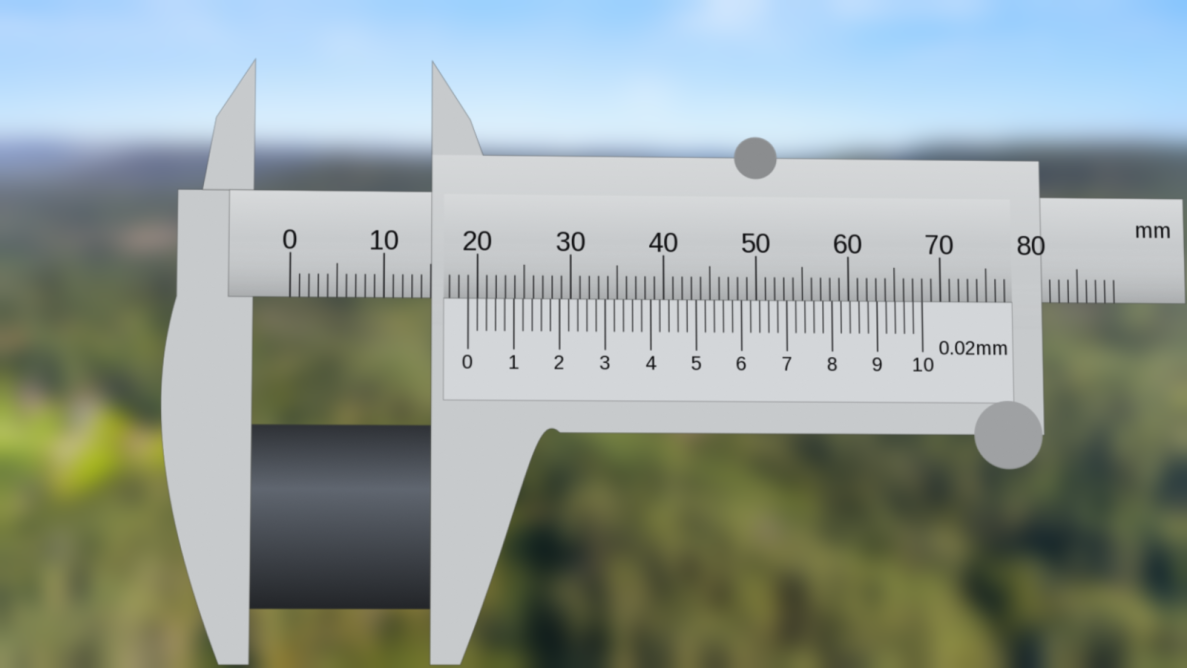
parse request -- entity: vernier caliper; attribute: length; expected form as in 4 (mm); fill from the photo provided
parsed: 19.0 (mm)
